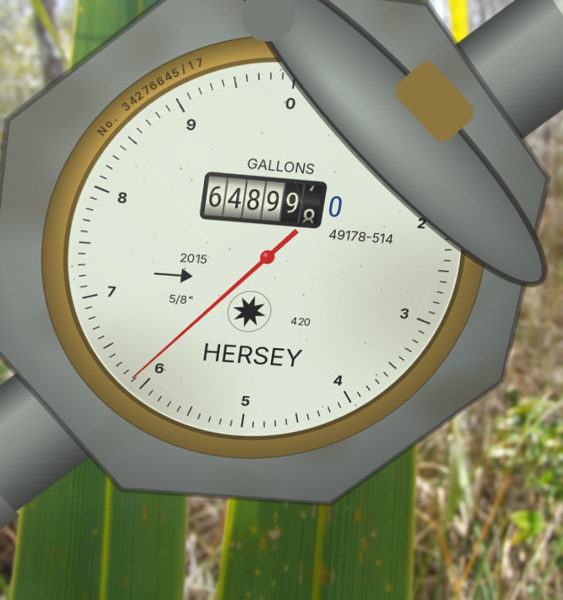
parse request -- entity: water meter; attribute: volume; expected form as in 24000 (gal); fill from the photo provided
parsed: 6489976.1 (gal)
